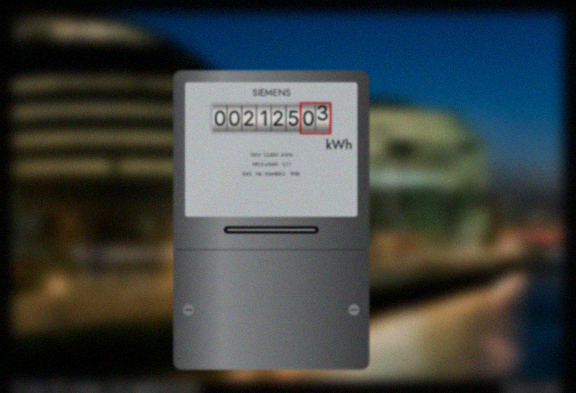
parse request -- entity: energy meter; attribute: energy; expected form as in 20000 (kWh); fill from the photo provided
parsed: 2125.03 (kWh)
